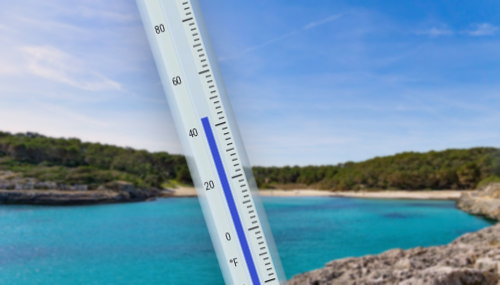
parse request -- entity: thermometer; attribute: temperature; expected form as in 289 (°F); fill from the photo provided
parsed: 44 (°F)
